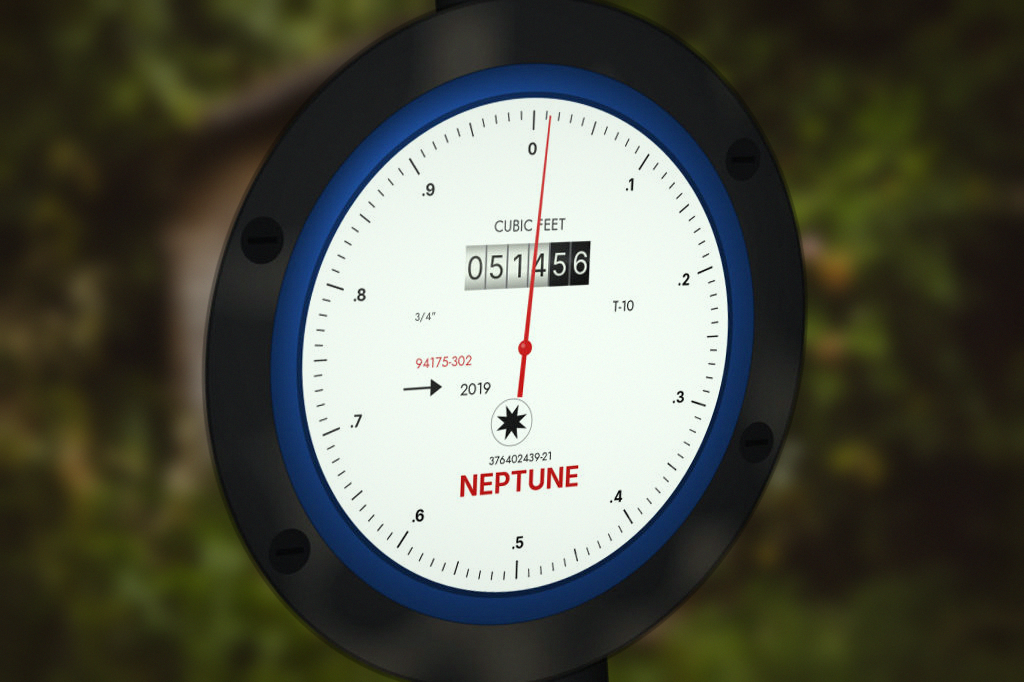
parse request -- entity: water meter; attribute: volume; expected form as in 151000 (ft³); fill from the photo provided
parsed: 51456.01 (ft³)
